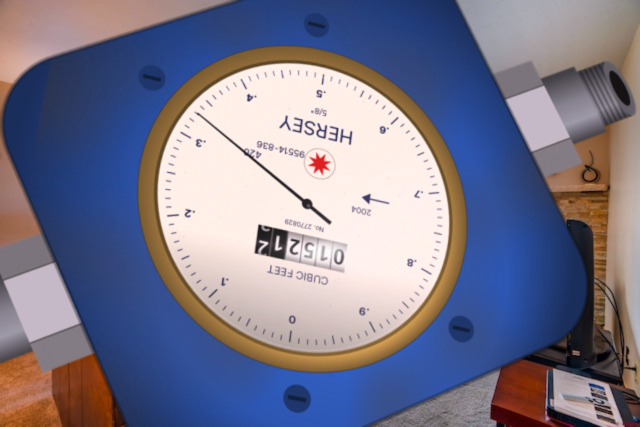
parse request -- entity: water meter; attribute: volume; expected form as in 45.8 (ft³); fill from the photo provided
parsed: 15212.33 (ft³)
